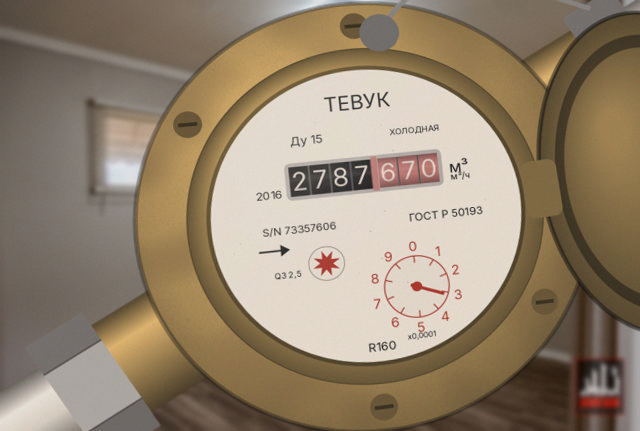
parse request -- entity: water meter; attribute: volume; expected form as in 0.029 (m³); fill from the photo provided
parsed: 2787.6703 (m³)
